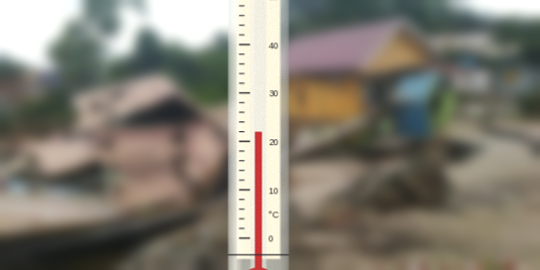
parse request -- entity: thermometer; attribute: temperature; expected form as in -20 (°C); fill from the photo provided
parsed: 22 (°C)
